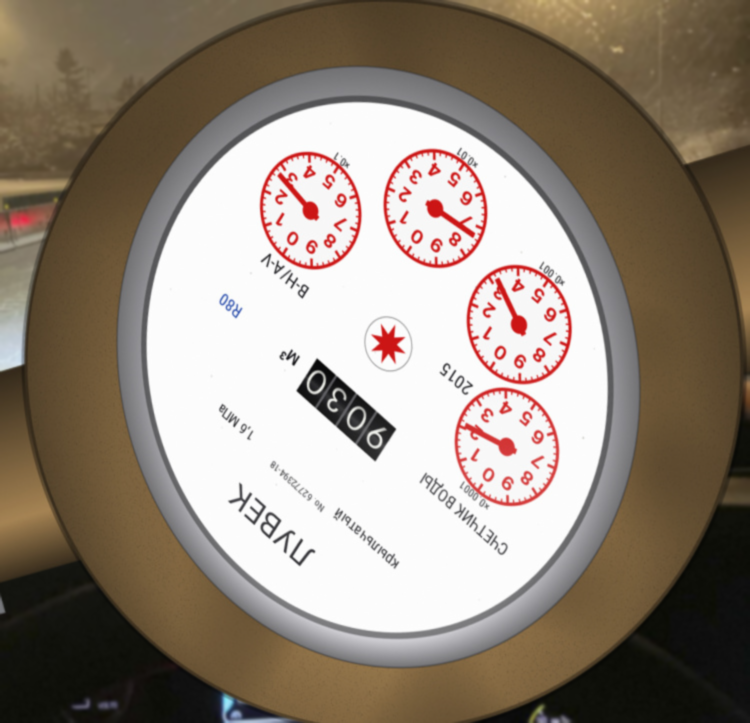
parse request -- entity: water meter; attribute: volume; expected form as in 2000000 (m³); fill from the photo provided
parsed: 9030.2732 (m³)
